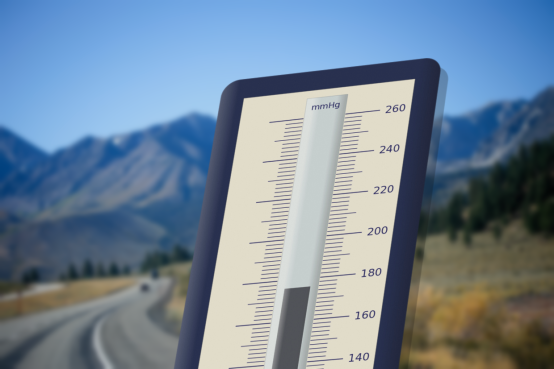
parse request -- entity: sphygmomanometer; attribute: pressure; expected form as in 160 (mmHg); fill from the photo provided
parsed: 176 (mmHg)
